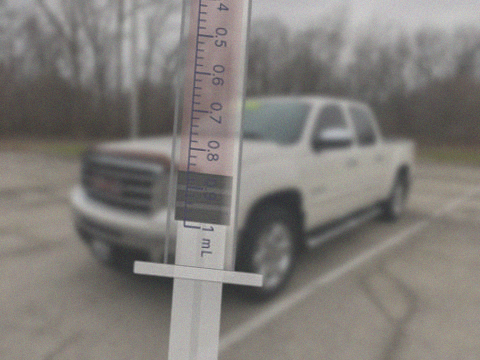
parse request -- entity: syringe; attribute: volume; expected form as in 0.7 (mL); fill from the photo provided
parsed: 0.86 (mL)
